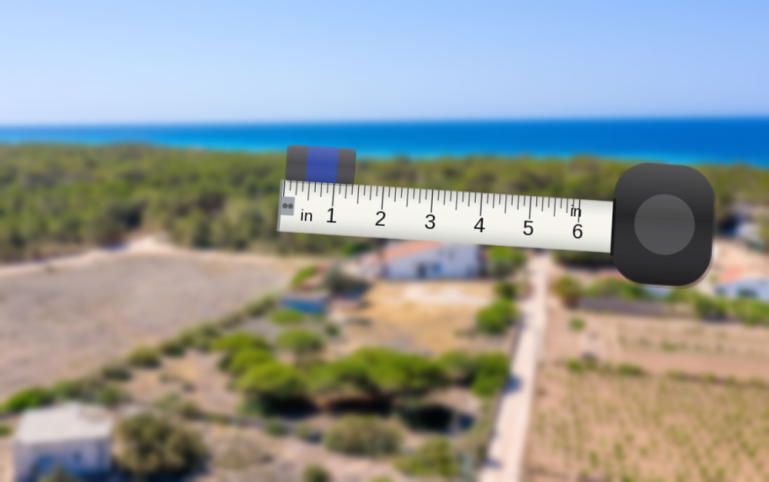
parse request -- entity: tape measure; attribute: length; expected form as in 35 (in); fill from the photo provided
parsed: 1.375 (in)
